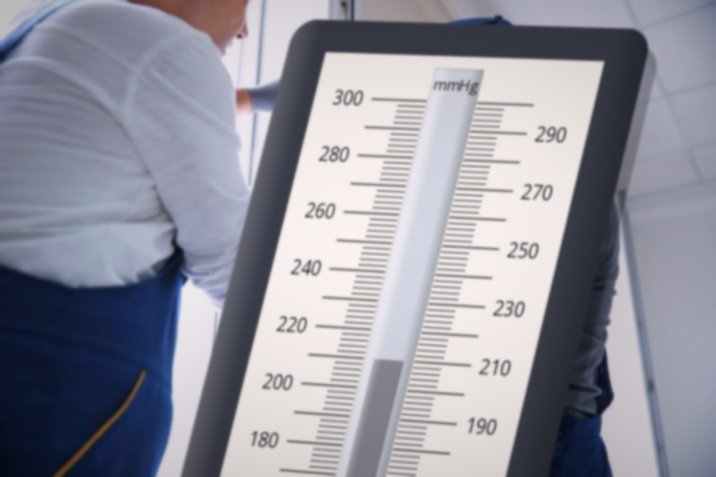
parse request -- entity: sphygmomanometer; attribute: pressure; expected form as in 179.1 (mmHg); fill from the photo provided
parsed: 210 (mmHg)
